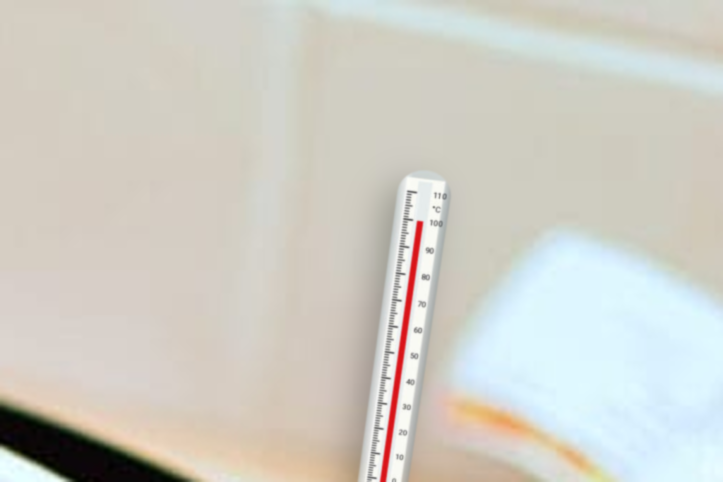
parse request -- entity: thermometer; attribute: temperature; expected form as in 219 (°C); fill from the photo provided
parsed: 100 (°C)
